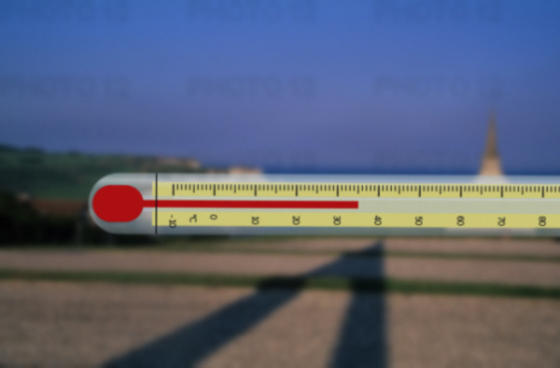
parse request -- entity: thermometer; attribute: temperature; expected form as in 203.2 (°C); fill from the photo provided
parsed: 35 (°C)
